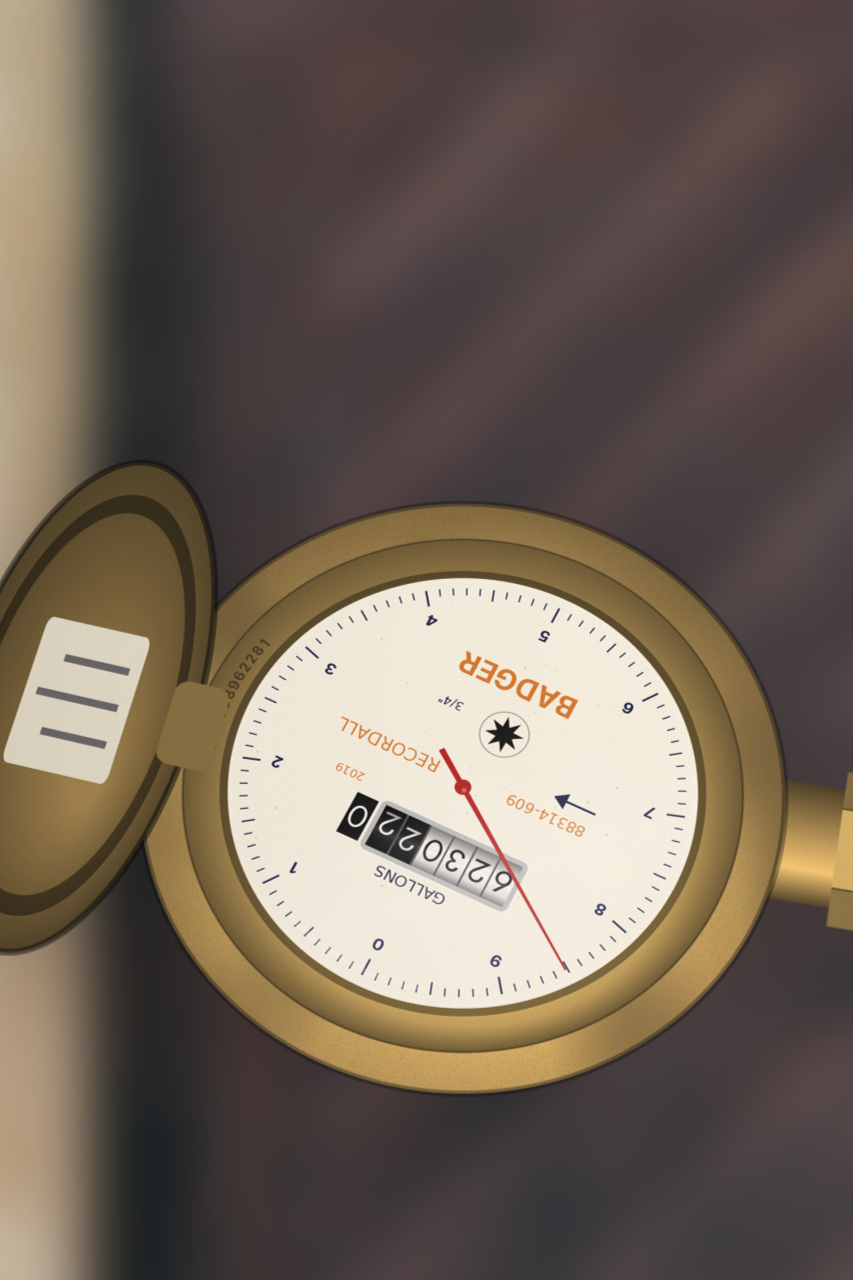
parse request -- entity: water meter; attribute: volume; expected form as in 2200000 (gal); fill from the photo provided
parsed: 6230218.5 (gal)
